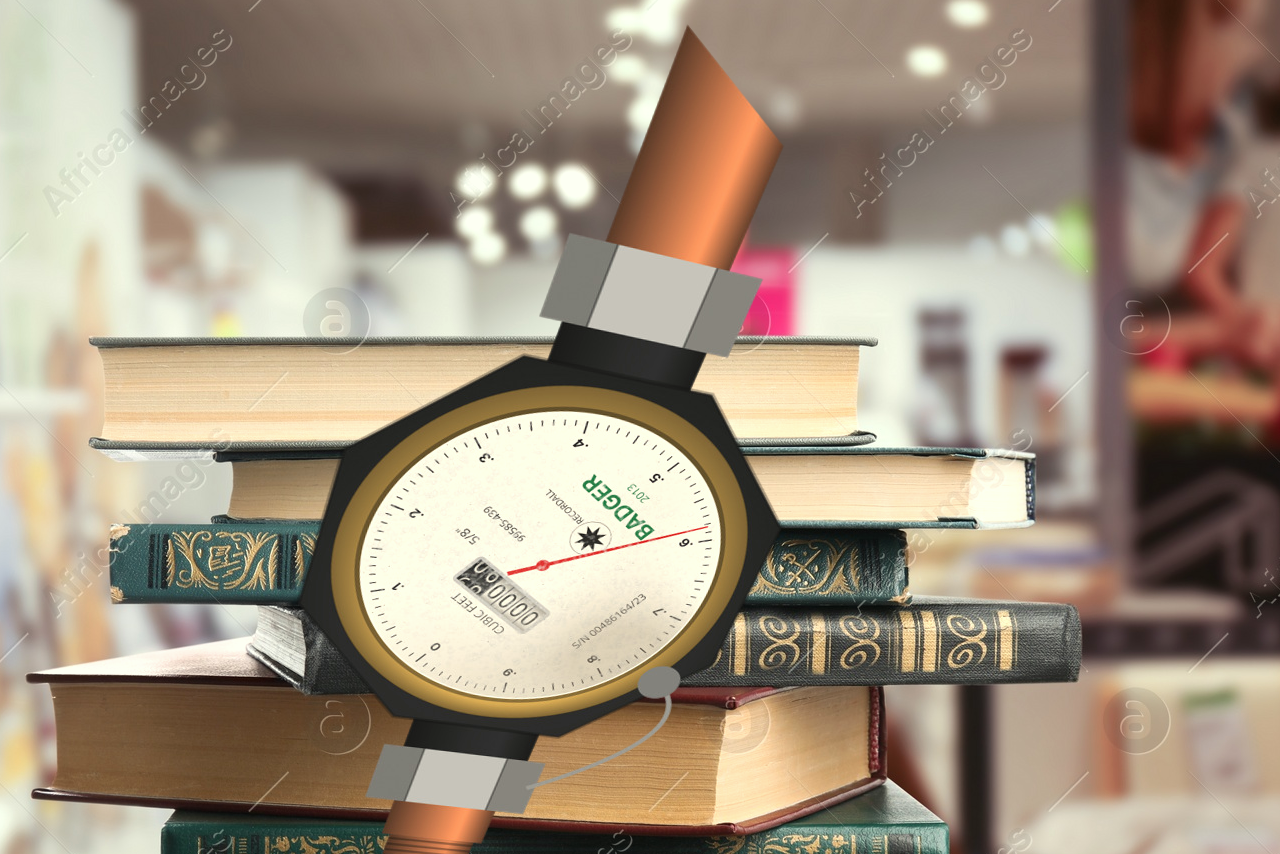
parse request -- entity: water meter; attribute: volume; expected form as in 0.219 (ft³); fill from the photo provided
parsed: 89.58 (ft³)
